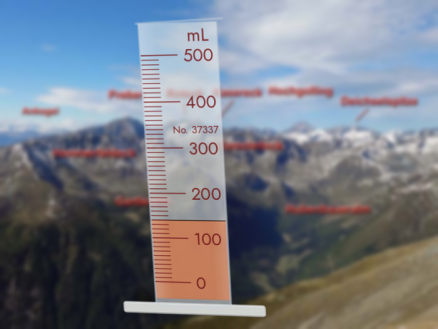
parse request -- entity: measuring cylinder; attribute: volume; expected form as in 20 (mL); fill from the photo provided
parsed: 140 (mL)
